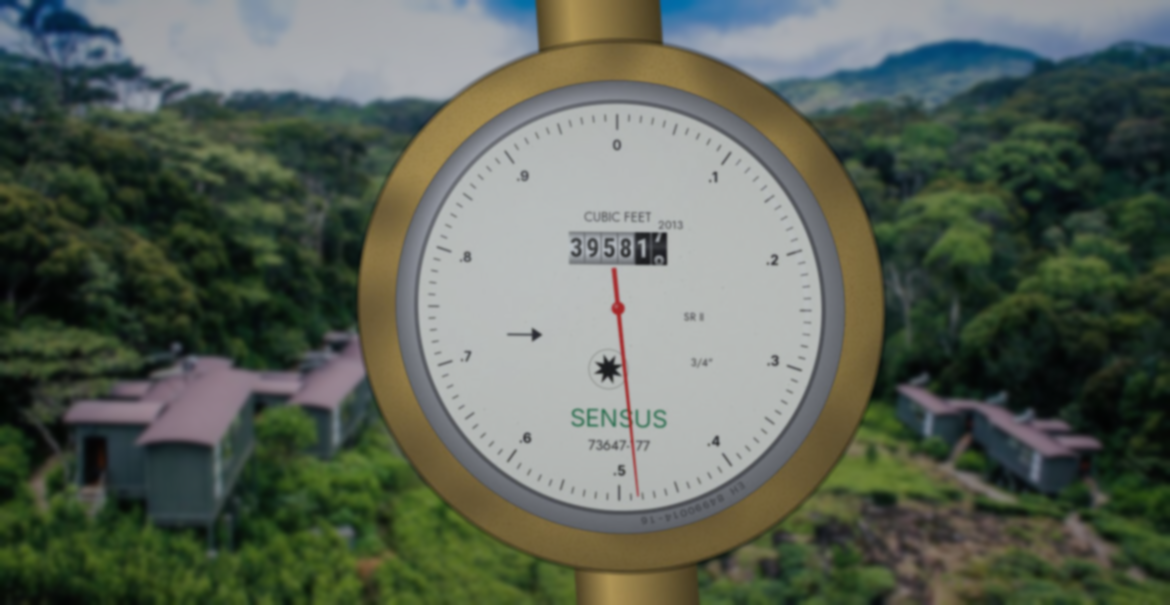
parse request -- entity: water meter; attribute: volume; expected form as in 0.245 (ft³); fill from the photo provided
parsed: 395817.48 (ft³)
